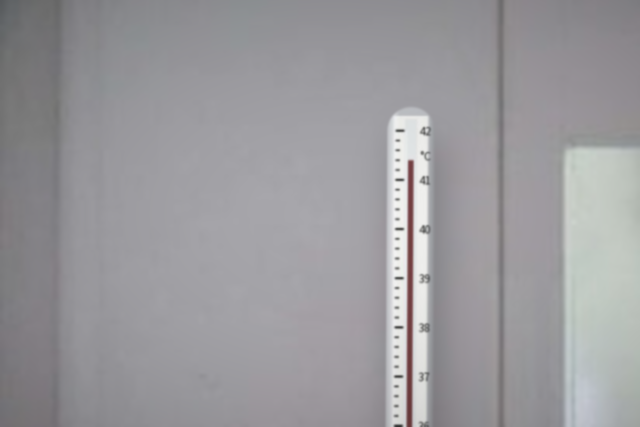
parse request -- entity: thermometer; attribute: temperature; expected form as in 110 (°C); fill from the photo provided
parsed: 41.4 (°C)
